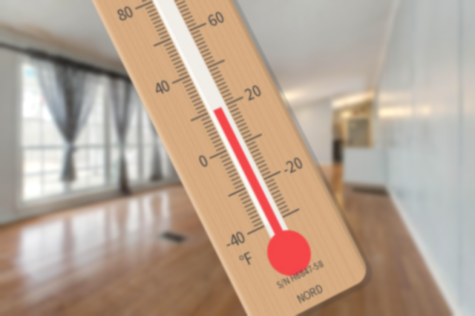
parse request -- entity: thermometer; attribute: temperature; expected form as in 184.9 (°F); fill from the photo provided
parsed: 20 (°F)
